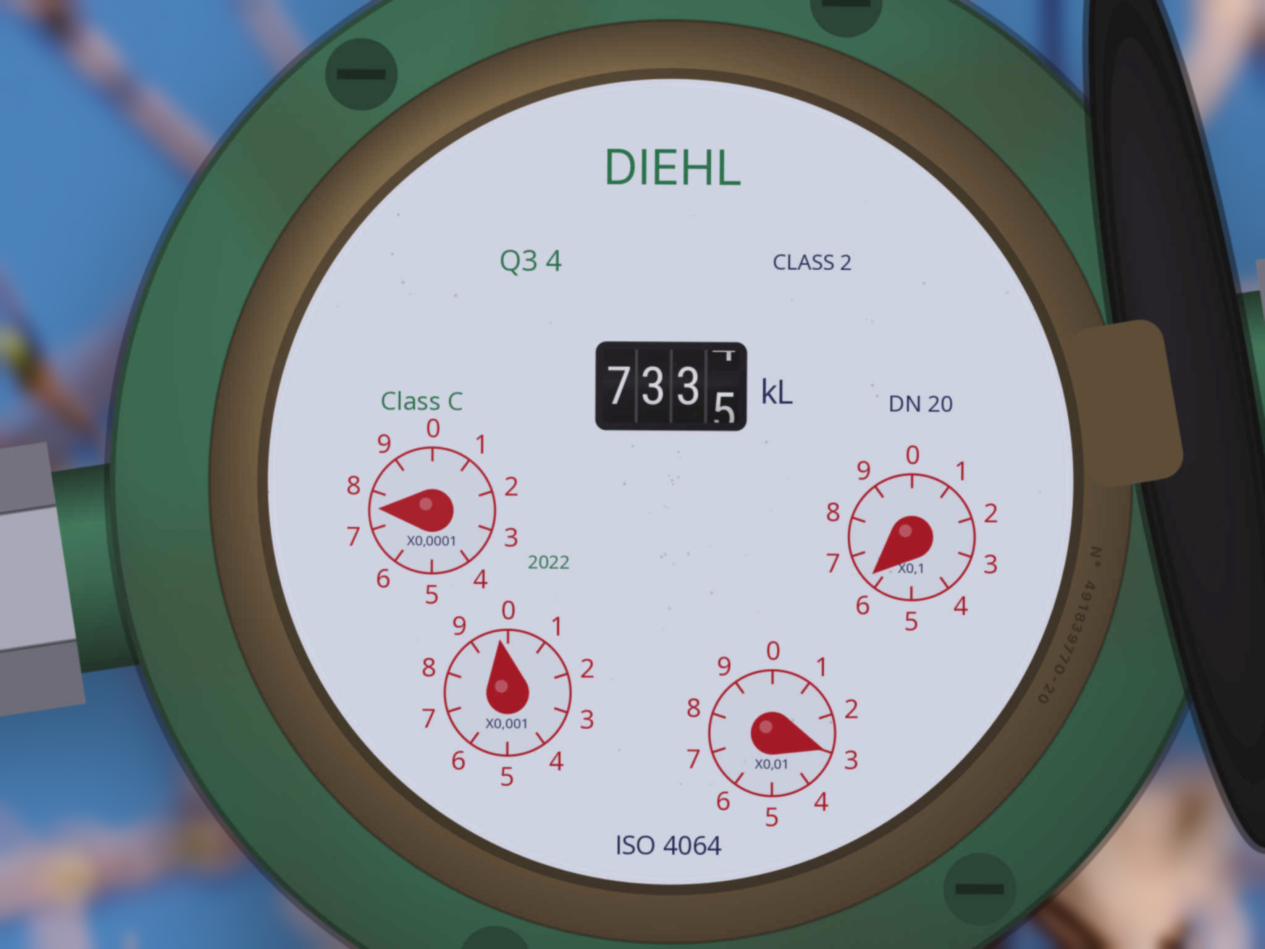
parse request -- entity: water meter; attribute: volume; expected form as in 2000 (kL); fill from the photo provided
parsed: 7334.6297 (kL)
